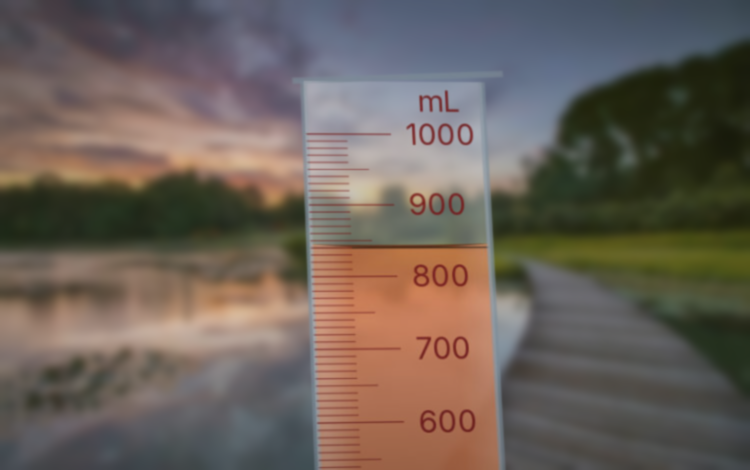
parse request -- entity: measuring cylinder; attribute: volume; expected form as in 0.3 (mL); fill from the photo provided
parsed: 840 (mL)
